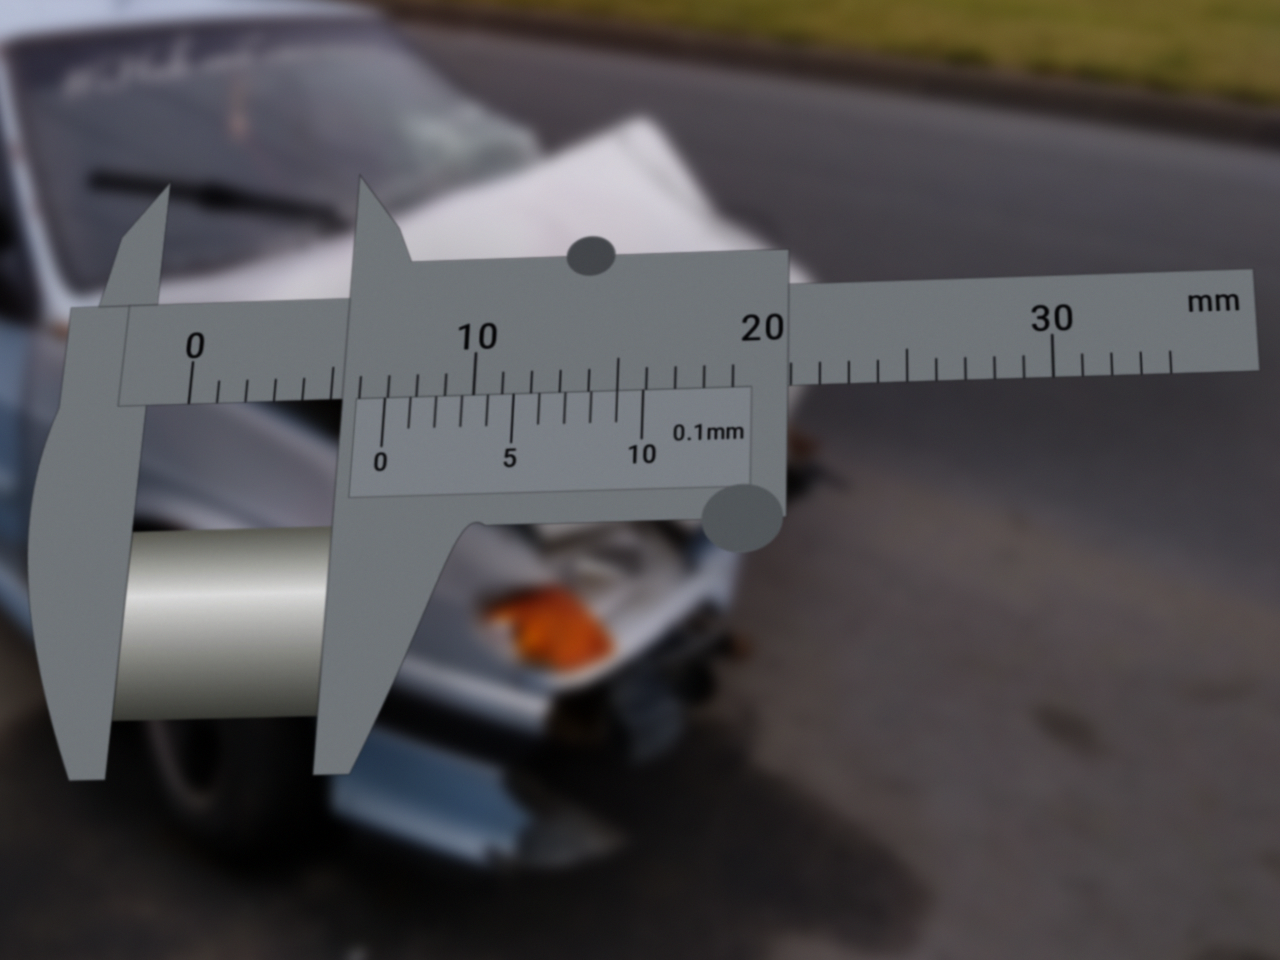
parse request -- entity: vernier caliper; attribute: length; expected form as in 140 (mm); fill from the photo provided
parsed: 6.9 (mm)
